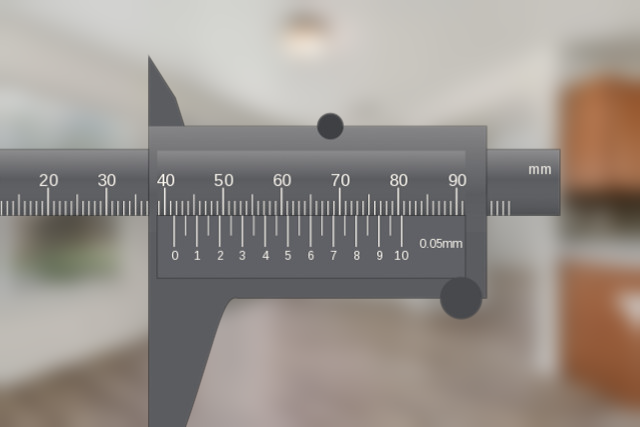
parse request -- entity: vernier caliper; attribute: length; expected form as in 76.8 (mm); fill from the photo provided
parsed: 41.6 (mm)
